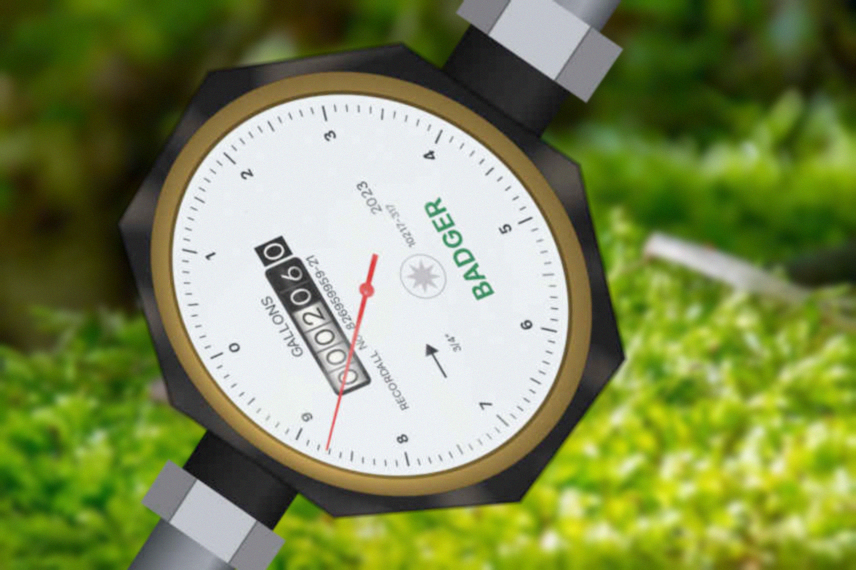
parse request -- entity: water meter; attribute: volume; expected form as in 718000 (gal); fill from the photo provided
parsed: 2058.7 (gal)
